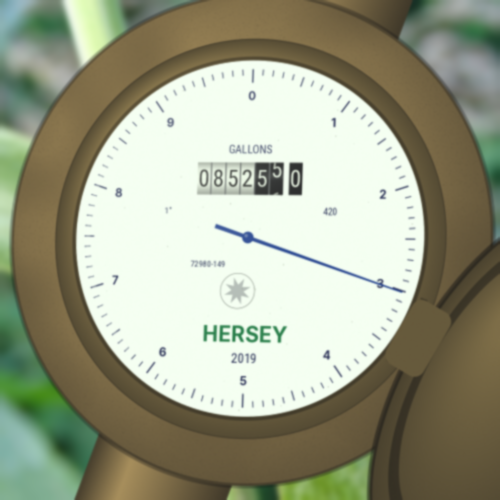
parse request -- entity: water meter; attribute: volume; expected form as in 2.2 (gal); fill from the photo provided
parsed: 852553.0 (gal)
